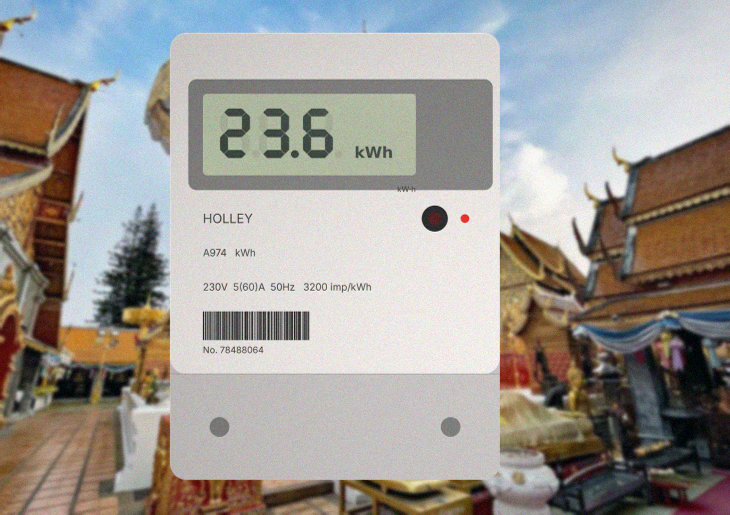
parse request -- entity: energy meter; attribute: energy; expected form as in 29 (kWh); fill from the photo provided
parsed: 23.6 (kWh)
